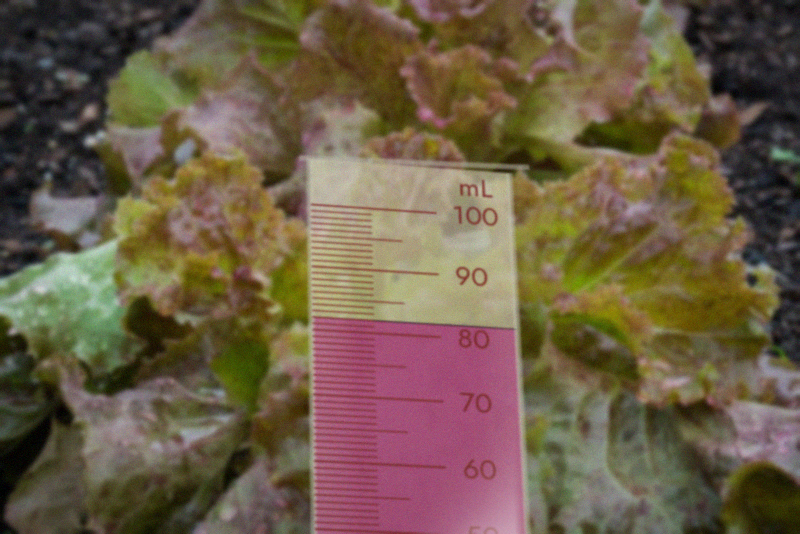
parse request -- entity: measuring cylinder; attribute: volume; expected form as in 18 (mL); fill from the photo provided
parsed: 82 (mL)
